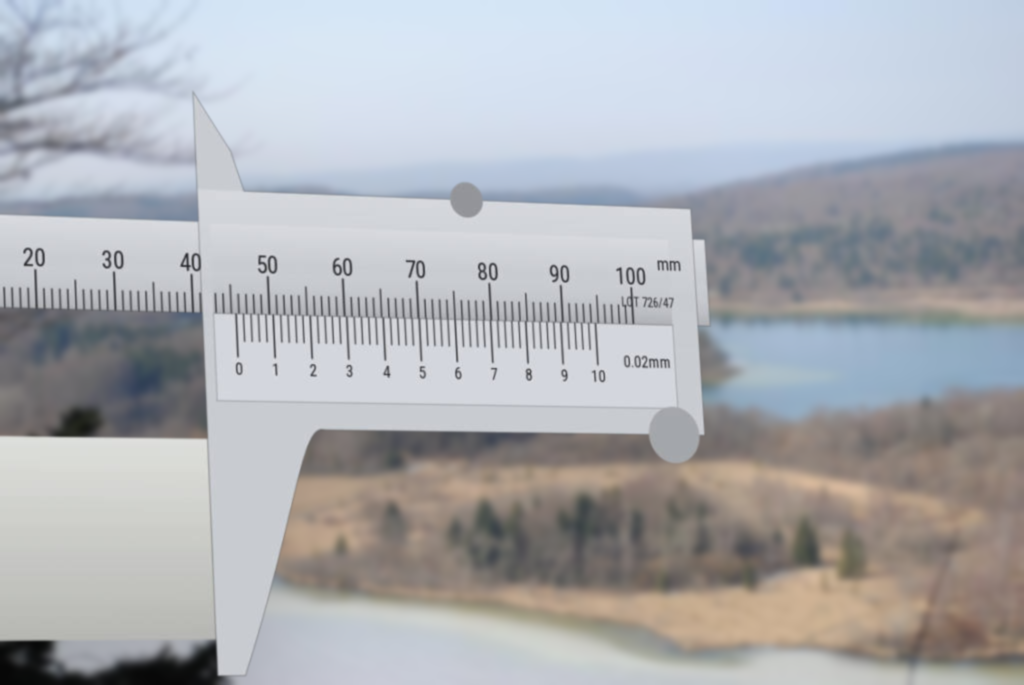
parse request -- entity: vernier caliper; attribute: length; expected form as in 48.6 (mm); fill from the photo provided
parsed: 45.6 (mm)
